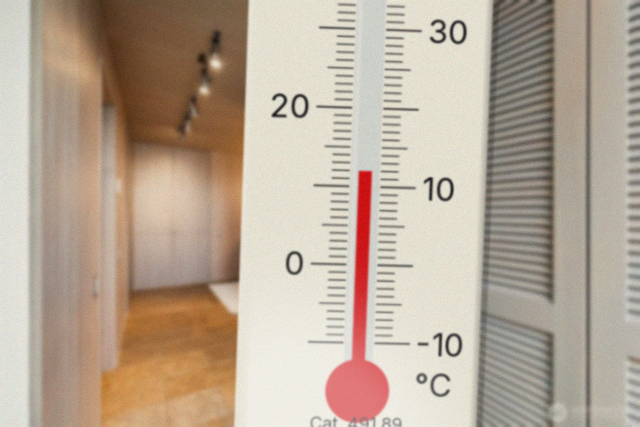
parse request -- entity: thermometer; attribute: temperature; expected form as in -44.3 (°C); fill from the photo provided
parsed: 12 (°C)
